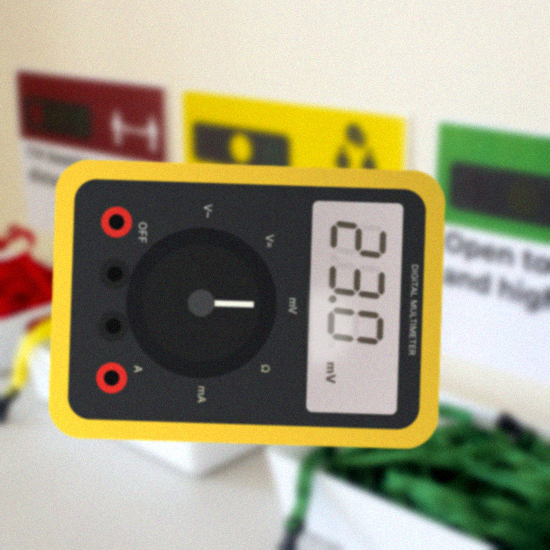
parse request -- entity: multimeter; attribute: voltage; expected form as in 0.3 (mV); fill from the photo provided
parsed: 23.0 (mV)
